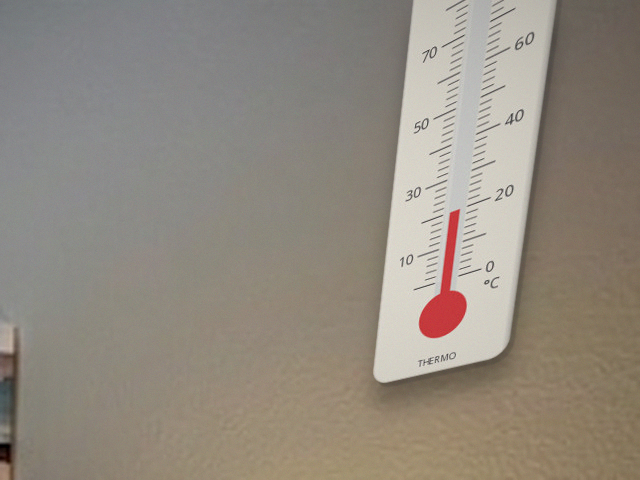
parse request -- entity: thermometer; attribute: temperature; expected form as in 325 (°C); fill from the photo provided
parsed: 20 (°C)
